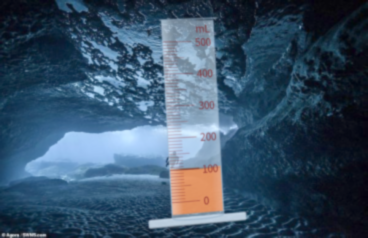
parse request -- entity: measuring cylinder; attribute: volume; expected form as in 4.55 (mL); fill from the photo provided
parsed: 100 (mL)
